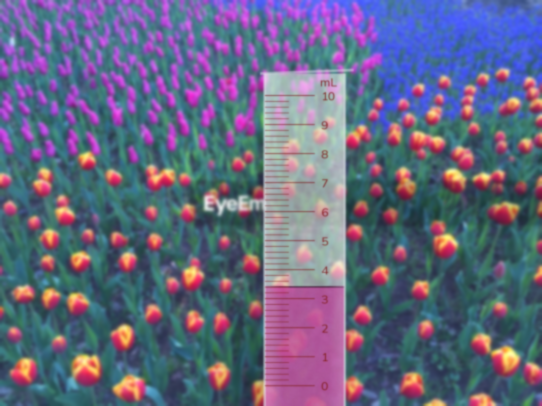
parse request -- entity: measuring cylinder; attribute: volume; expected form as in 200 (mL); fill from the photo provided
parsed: 3.4 (mL)
